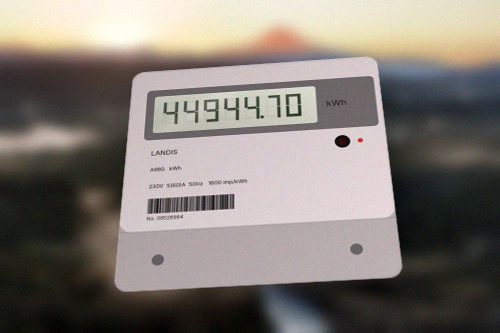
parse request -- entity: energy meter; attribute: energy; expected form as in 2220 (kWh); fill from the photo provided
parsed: 44944.70 (kWh)
